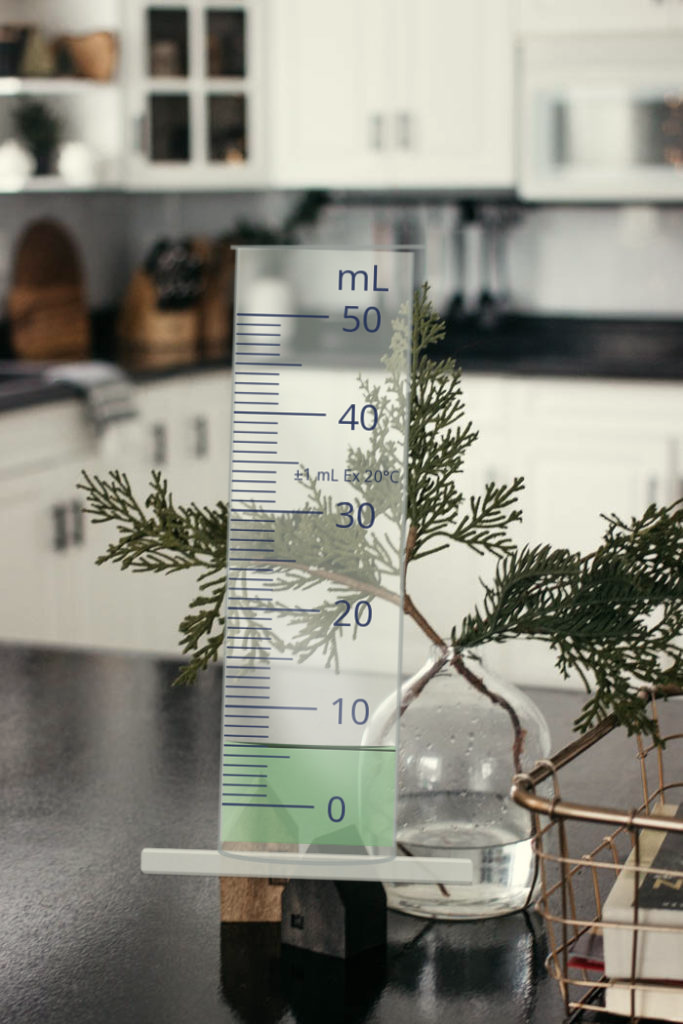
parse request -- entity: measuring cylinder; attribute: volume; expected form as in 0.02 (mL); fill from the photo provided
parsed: 6 (mL)
